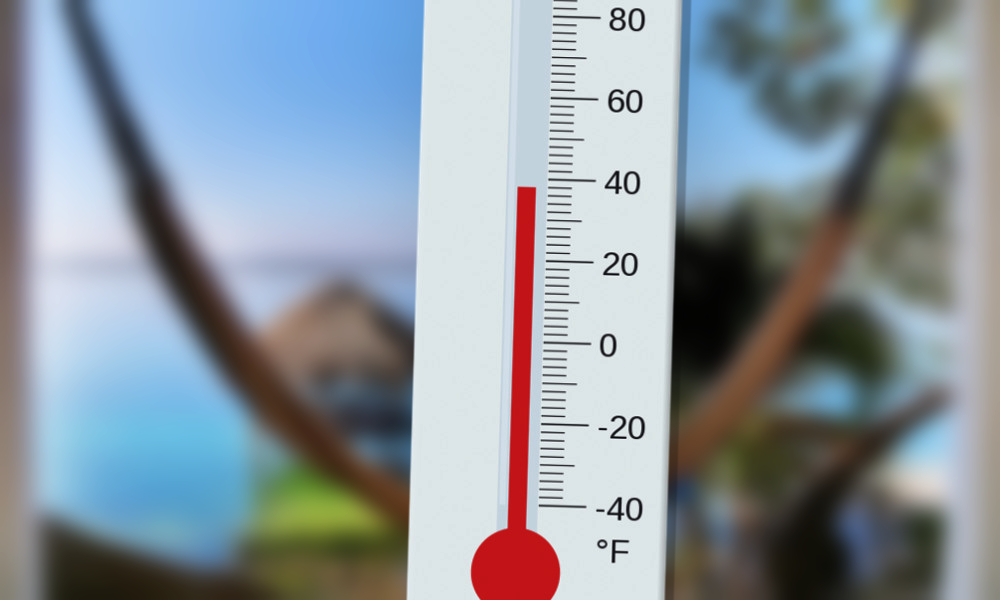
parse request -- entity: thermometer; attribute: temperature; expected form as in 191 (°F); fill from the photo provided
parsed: 38 (°F)
